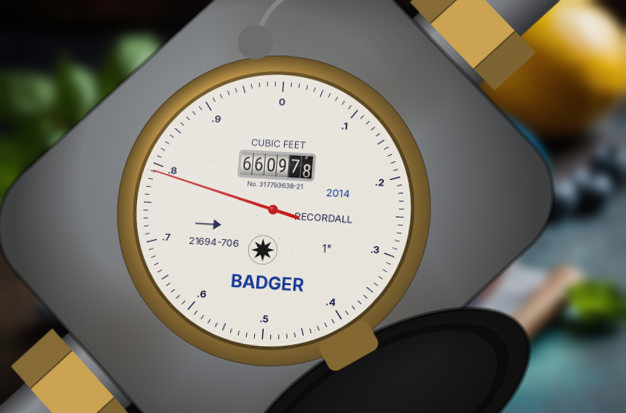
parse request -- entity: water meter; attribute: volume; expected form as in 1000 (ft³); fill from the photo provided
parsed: 660977.79 (ft³)
